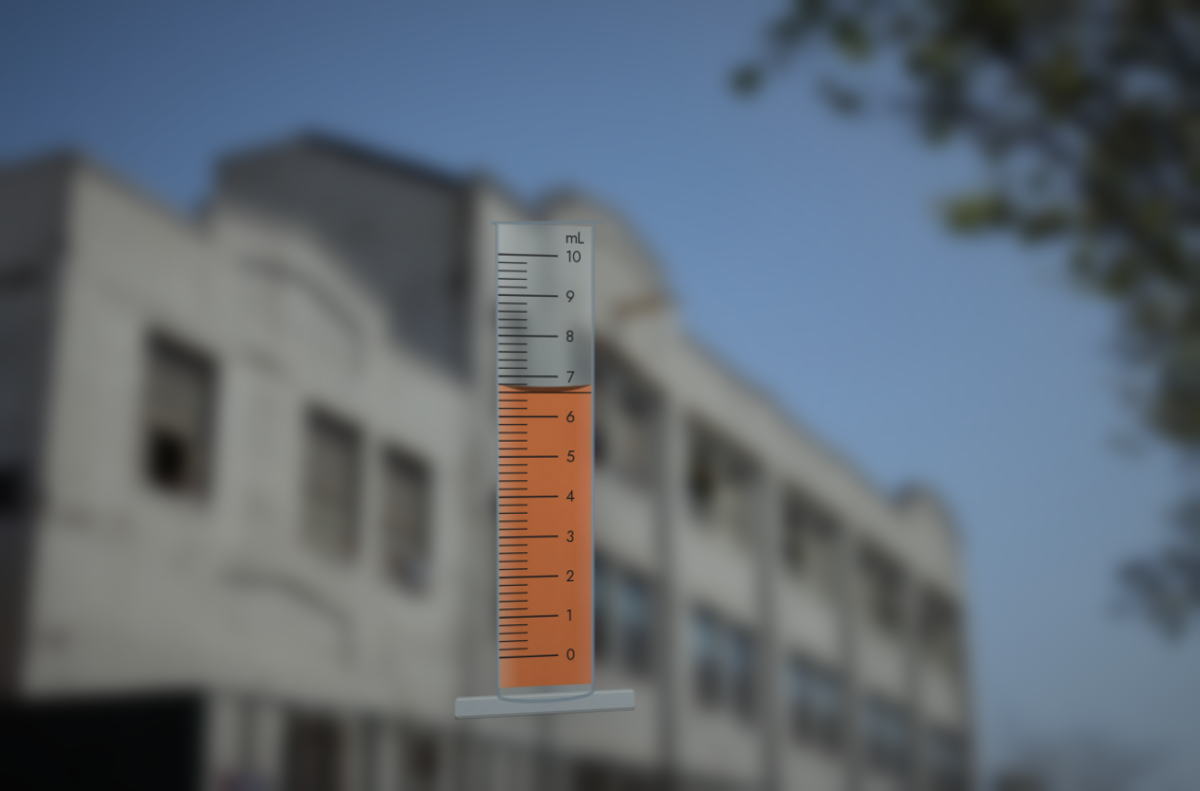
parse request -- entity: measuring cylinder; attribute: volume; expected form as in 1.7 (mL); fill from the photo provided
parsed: 6.6 (mL)
